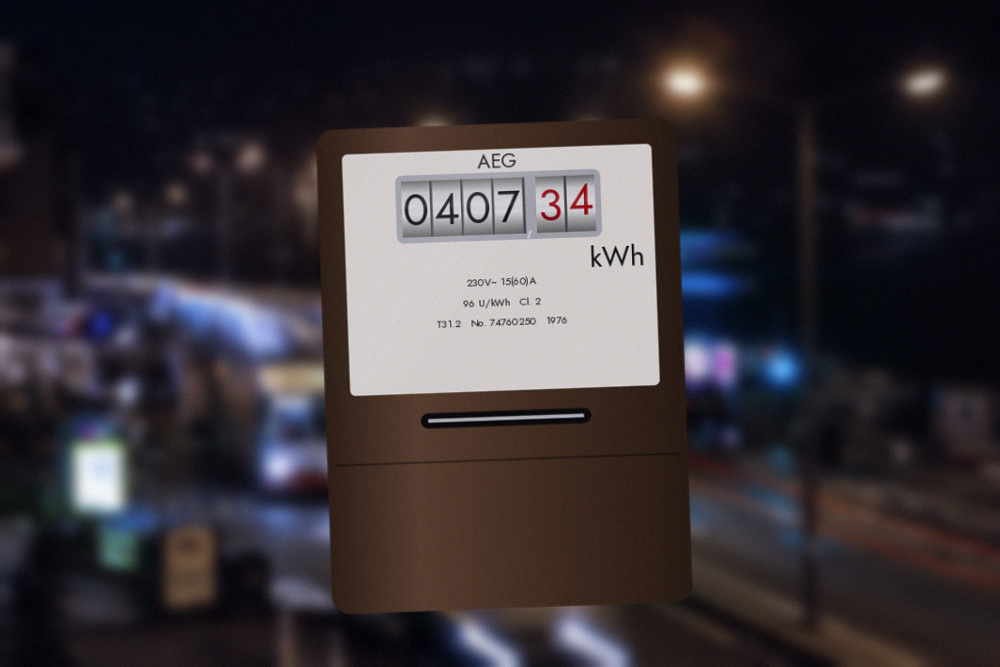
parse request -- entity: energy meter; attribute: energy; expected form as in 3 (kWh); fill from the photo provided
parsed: 407.34 (kWh)
